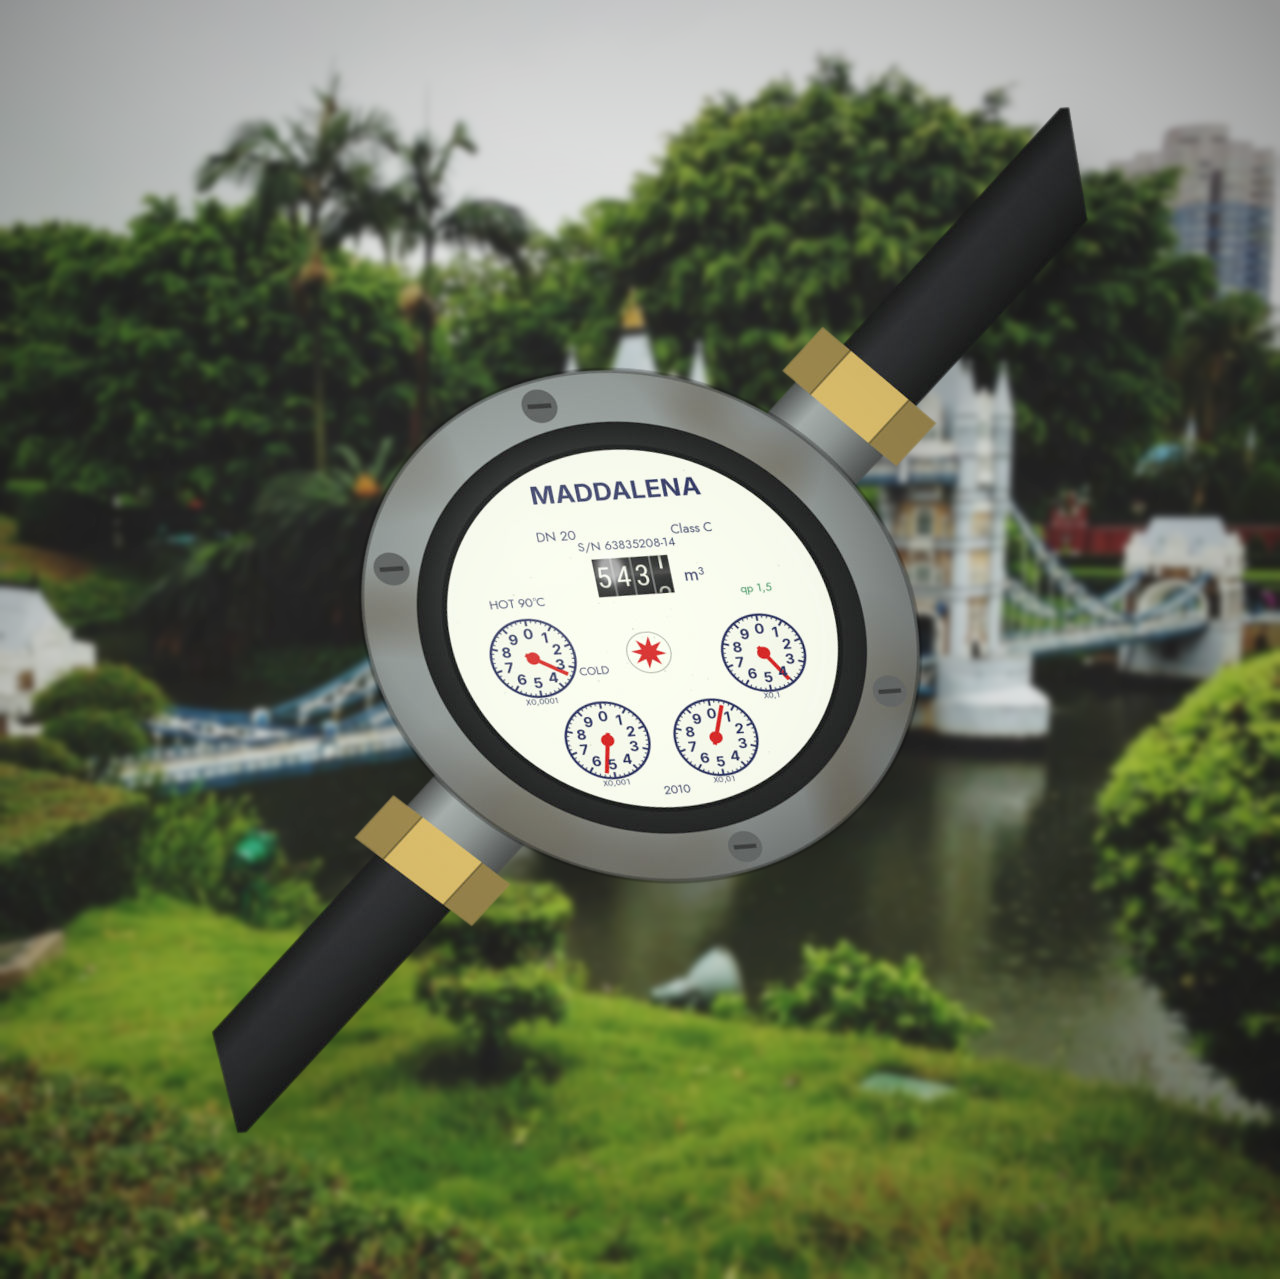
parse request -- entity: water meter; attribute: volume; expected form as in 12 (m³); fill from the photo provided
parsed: 5431.4053 (m³)
